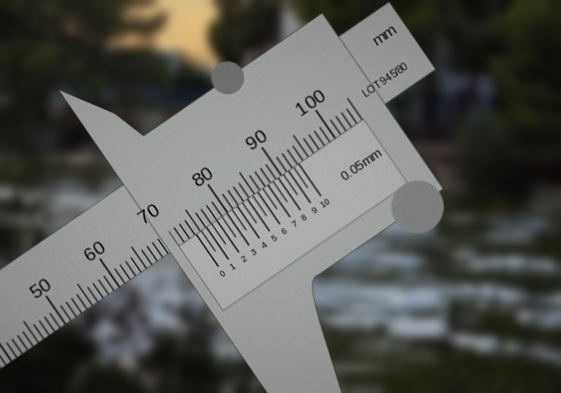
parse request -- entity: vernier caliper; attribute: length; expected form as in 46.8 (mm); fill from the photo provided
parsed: 74.2 (mm)
